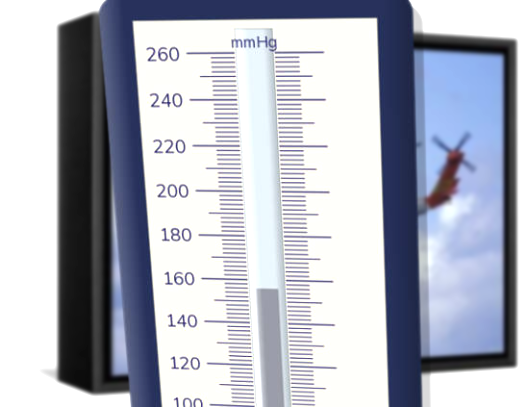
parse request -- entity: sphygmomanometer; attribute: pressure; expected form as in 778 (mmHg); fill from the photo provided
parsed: 156 (mmHg)
